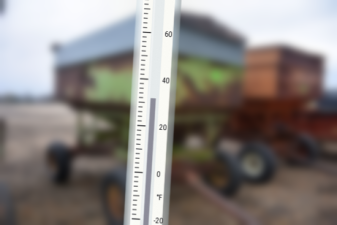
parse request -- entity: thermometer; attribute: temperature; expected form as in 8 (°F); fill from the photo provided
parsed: 32 (°F)
